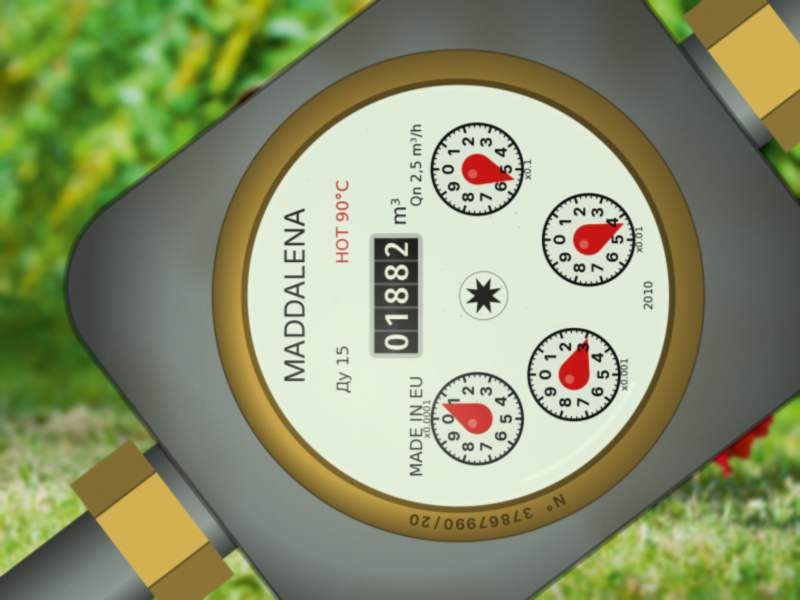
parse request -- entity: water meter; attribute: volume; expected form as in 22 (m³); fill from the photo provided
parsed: 1882.5430 (m³)
